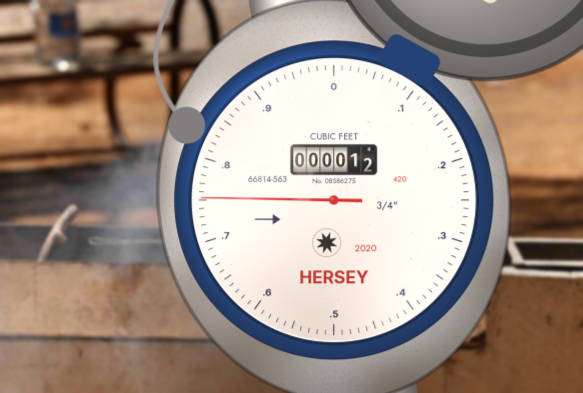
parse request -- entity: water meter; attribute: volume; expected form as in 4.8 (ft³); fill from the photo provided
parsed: 11.75 (ft³)
